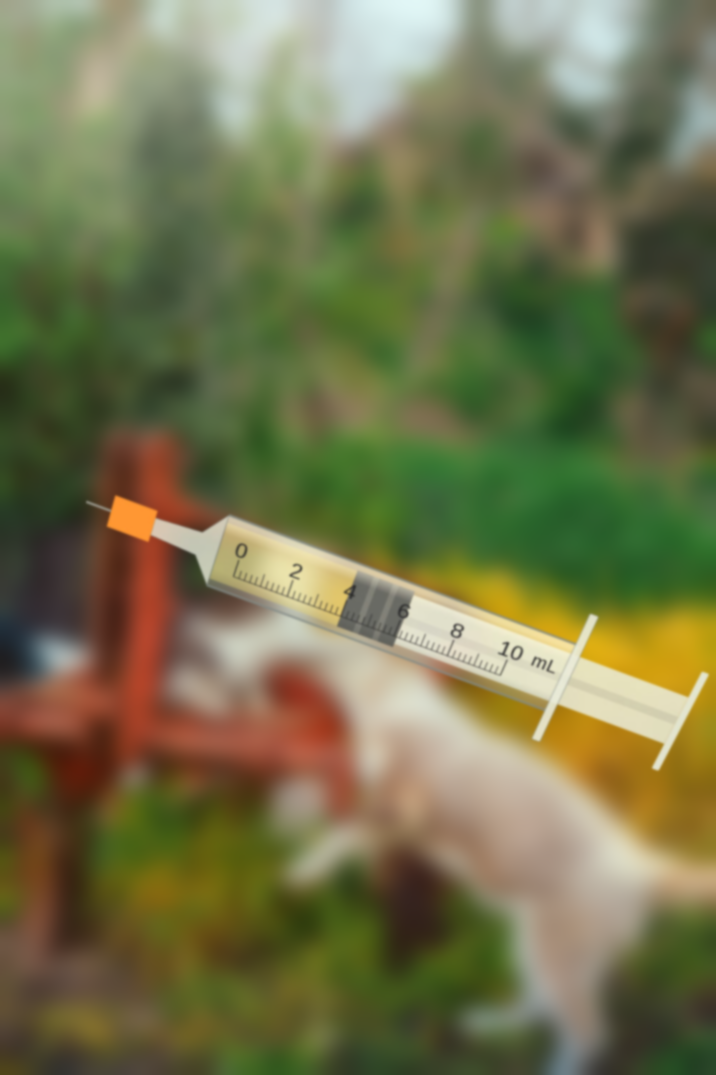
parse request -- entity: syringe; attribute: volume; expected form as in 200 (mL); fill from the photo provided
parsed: 4 (mL)
